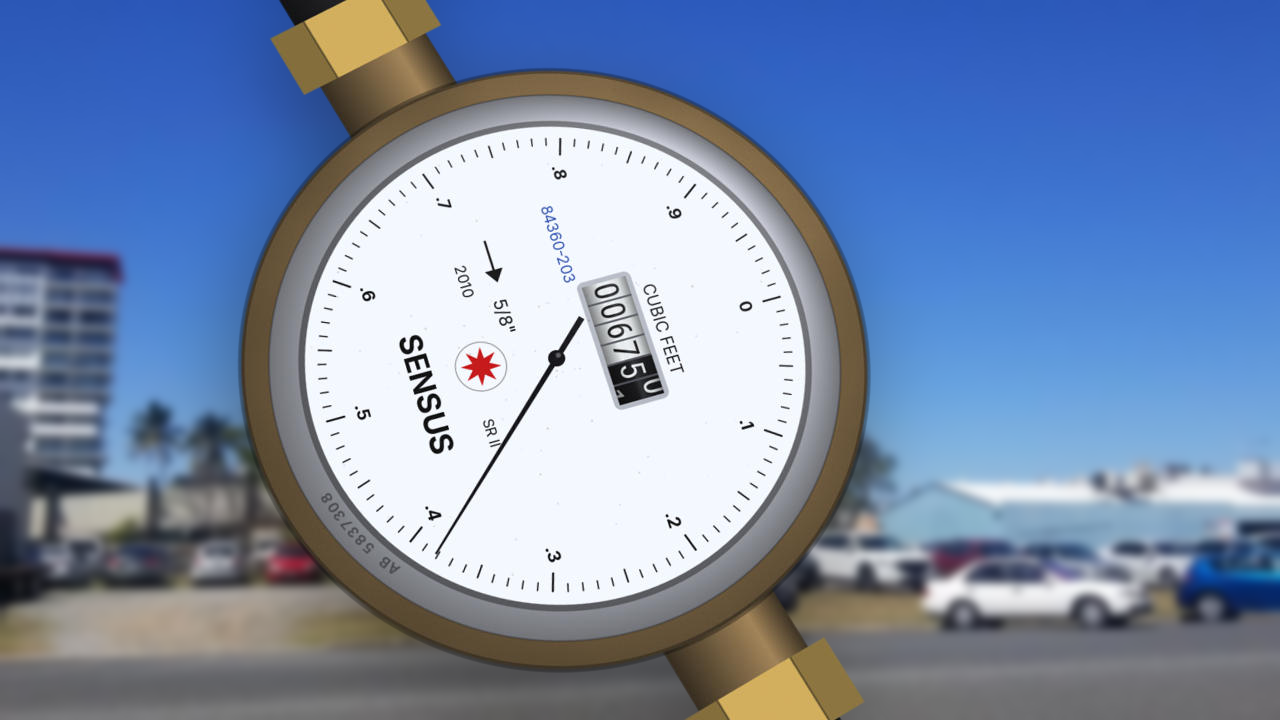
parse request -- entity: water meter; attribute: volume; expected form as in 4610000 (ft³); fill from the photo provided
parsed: 6750.38 (ft³)
